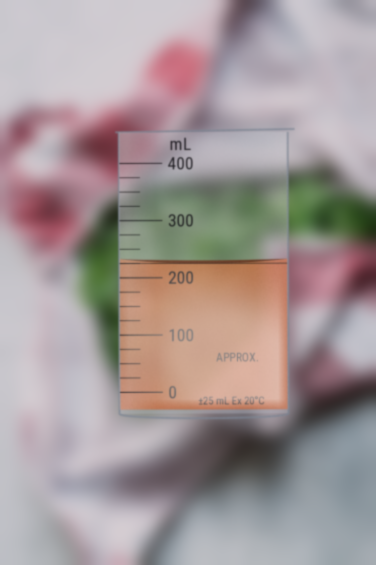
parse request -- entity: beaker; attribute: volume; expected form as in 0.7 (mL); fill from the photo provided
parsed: 225 (mL)
